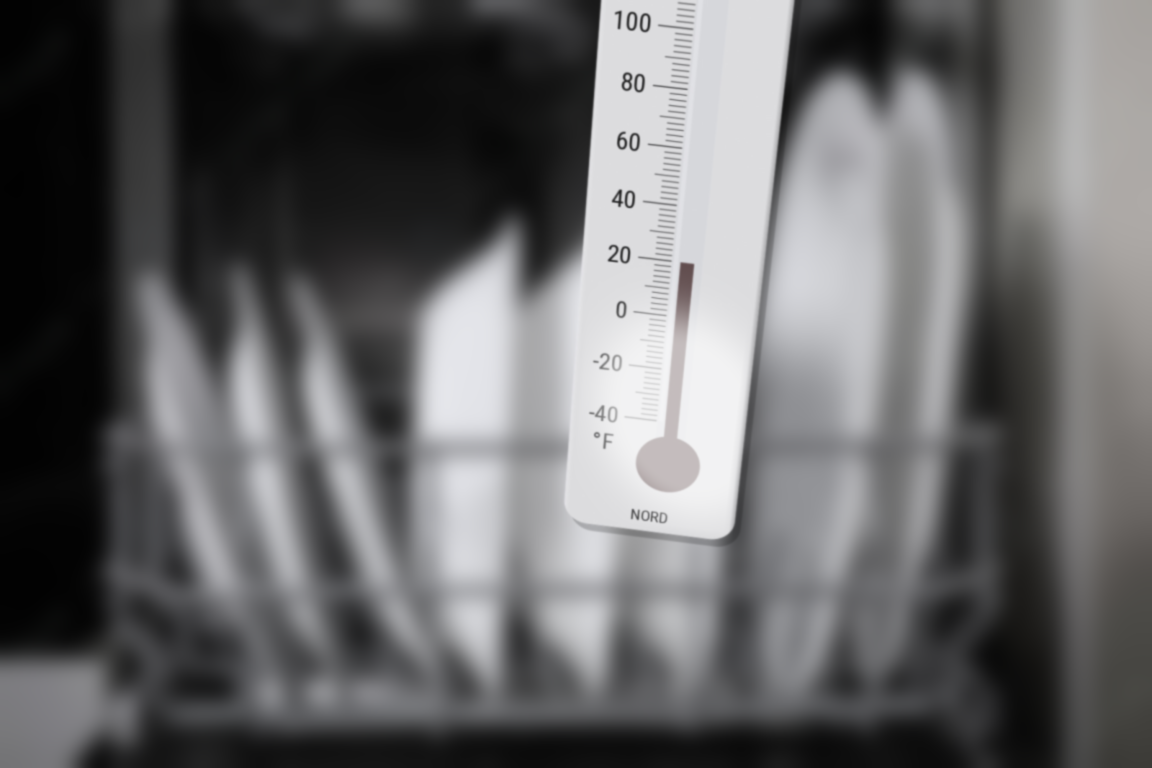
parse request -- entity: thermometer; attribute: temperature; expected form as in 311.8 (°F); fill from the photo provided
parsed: 20 (°F)
